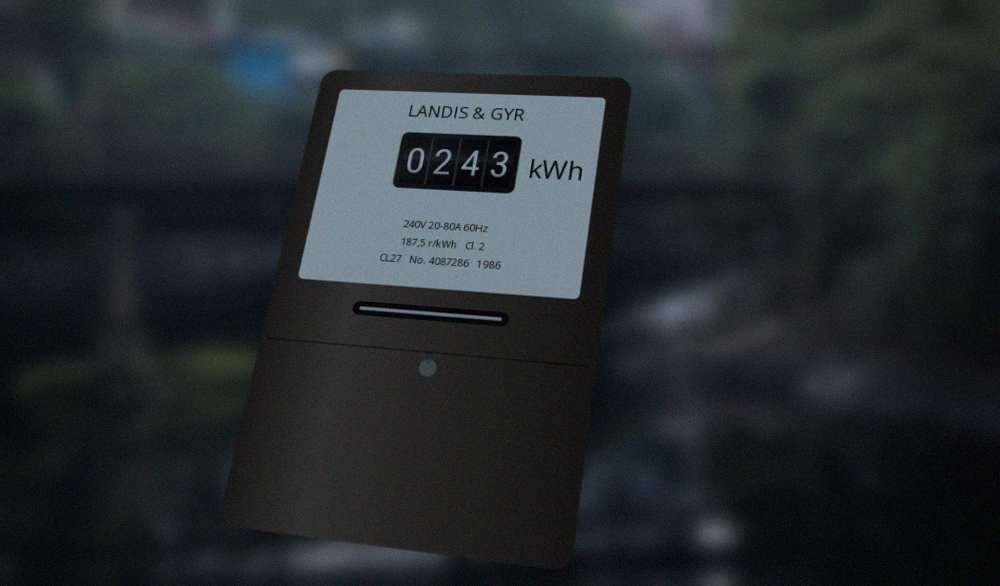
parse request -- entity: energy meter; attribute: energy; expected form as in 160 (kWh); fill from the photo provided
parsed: 243 (kWh)
